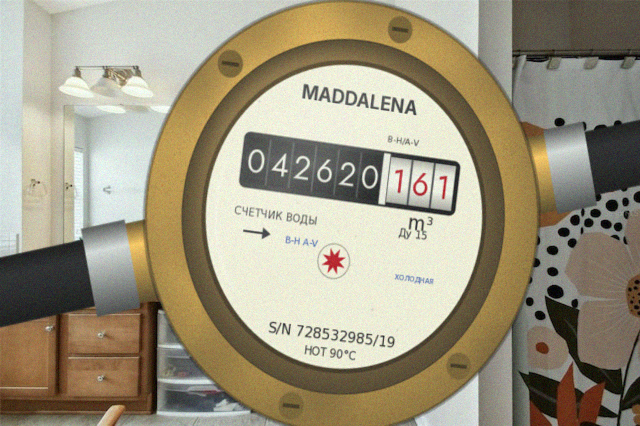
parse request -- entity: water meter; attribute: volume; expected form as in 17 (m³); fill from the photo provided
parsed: 42620.161 (m³)
